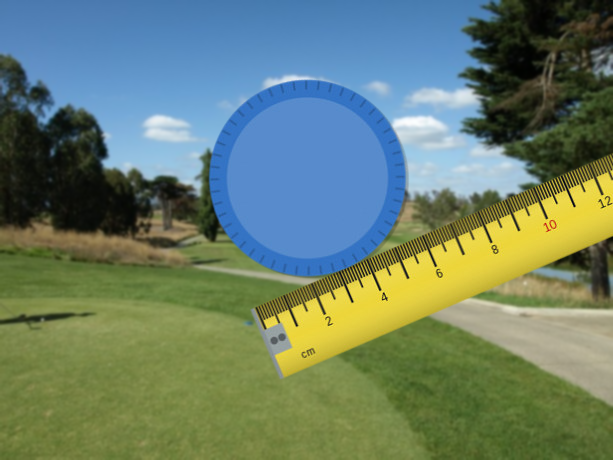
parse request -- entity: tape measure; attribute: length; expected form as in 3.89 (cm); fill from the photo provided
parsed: 6.5 (cm)
